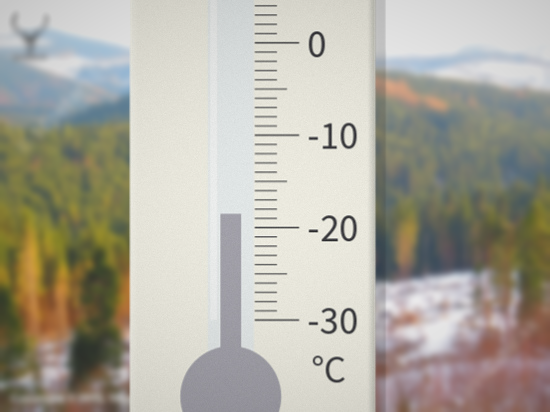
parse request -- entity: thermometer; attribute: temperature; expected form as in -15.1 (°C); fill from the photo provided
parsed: -18.5 (°C)
